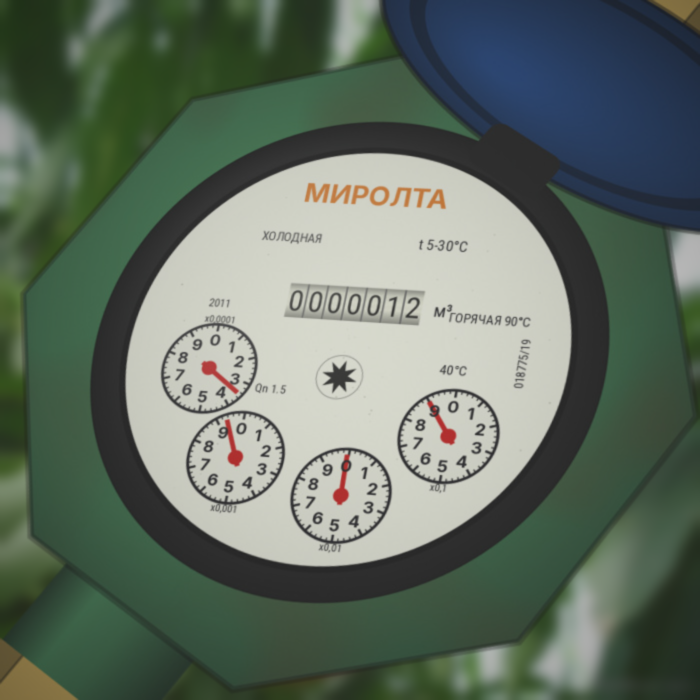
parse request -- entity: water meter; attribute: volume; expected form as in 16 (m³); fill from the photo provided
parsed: 12.8993 (m³)
